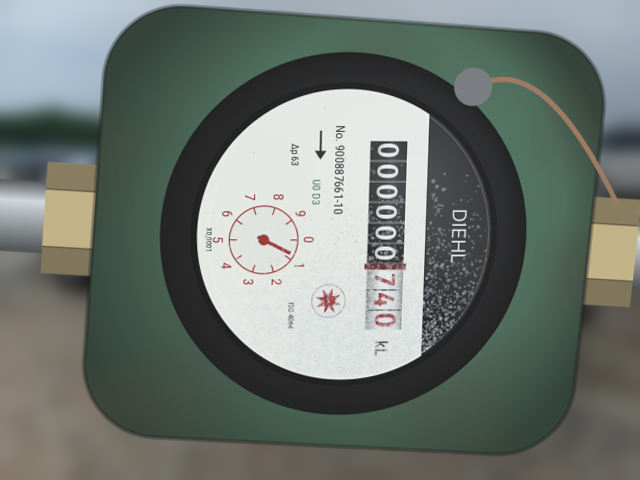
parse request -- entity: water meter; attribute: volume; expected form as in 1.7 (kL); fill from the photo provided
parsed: 0.7400 (kL)
